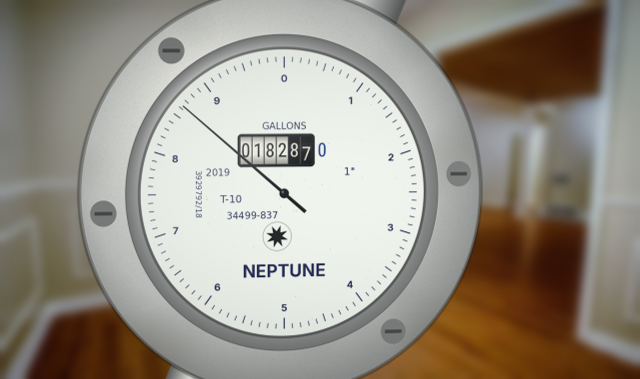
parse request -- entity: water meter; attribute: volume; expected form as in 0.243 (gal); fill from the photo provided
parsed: 182868.6 (gal)
